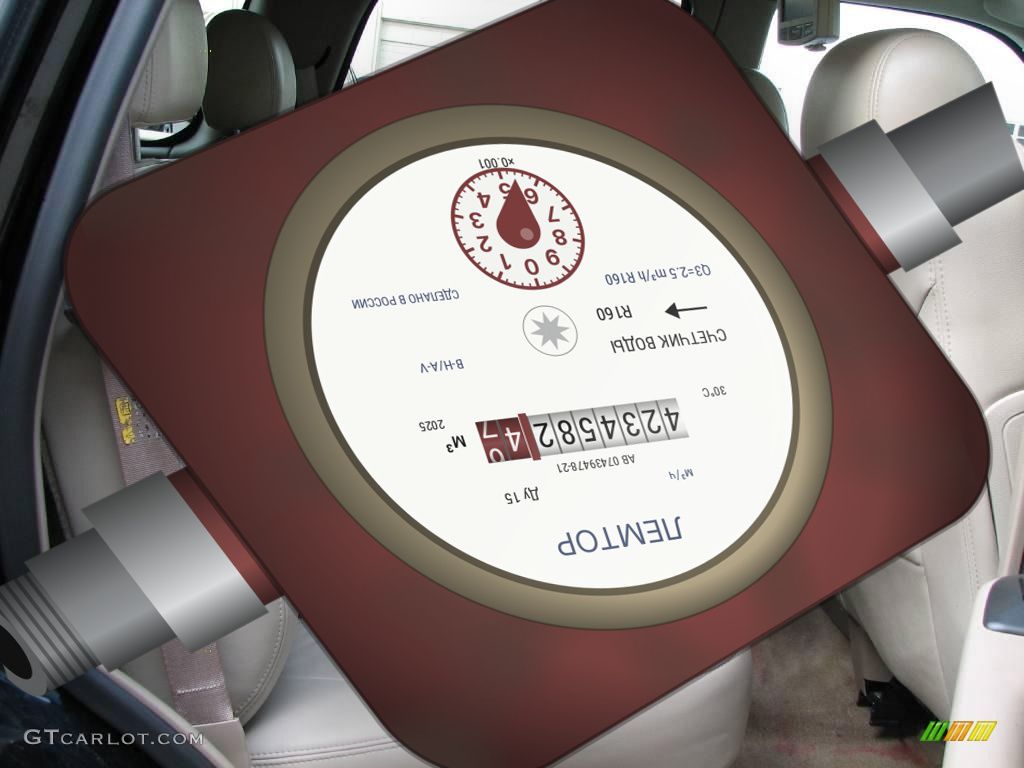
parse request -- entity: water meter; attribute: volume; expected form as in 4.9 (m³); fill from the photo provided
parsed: 4234582.465 (m³)
